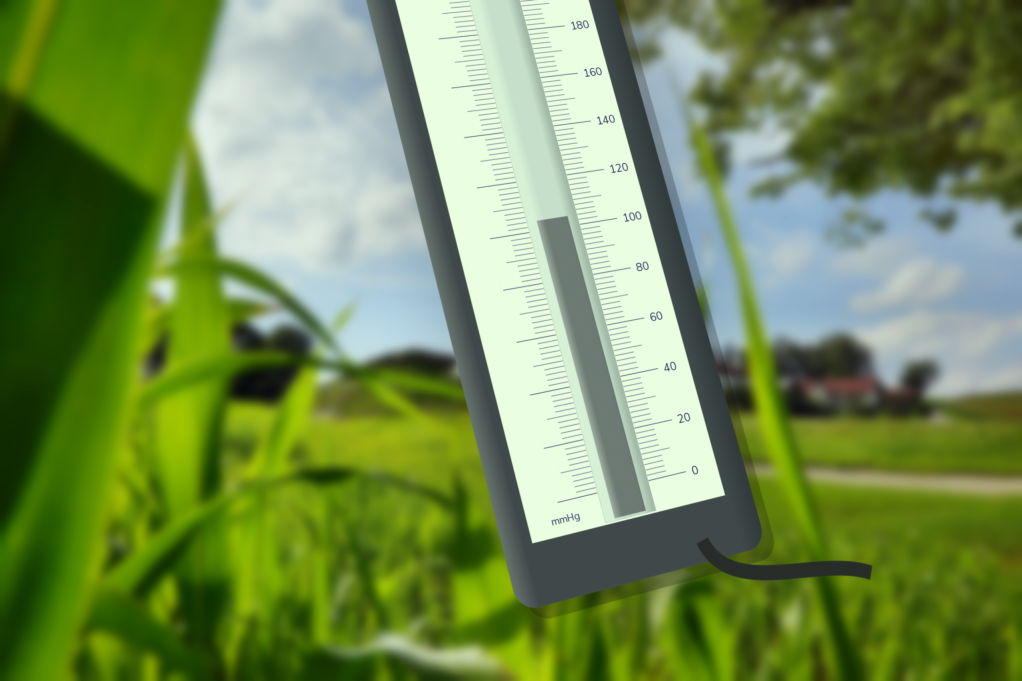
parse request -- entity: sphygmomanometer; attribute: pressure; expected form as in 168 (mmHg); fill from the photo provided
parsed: 104 (mmHg)
